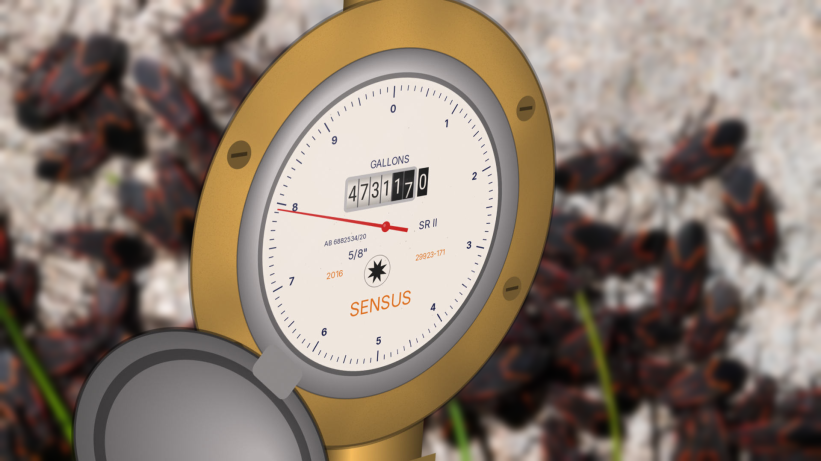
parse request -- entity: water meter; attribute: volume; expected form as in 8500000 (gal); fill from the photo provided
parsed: 4731167.9 (gal)
